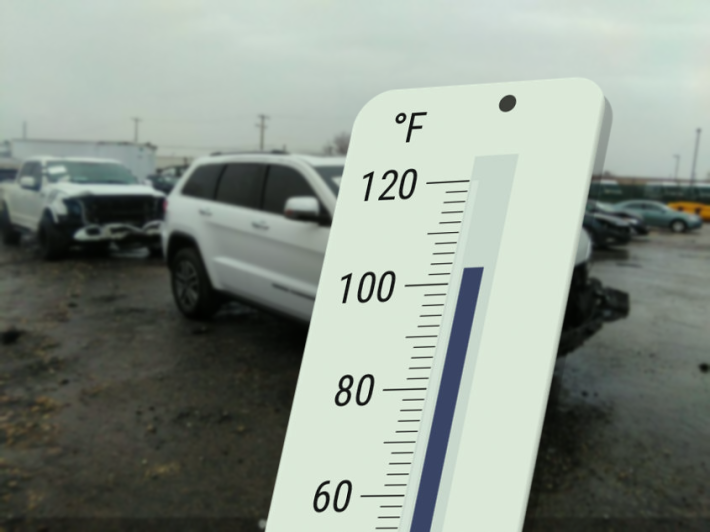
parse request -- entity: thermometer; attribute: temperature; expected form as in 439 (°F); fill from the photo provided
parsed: 103 (°F)
